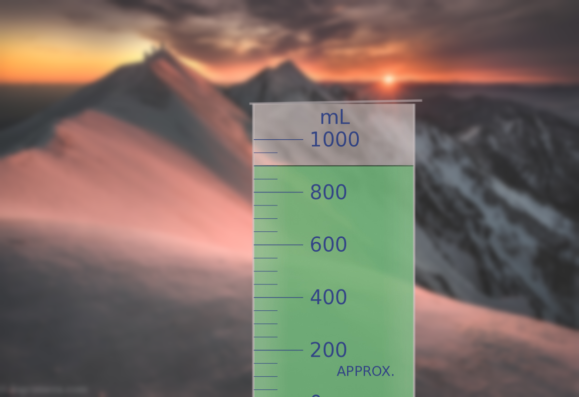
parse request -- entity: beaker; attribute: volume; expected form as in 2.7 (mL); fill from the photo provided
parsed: 900 (mL)
